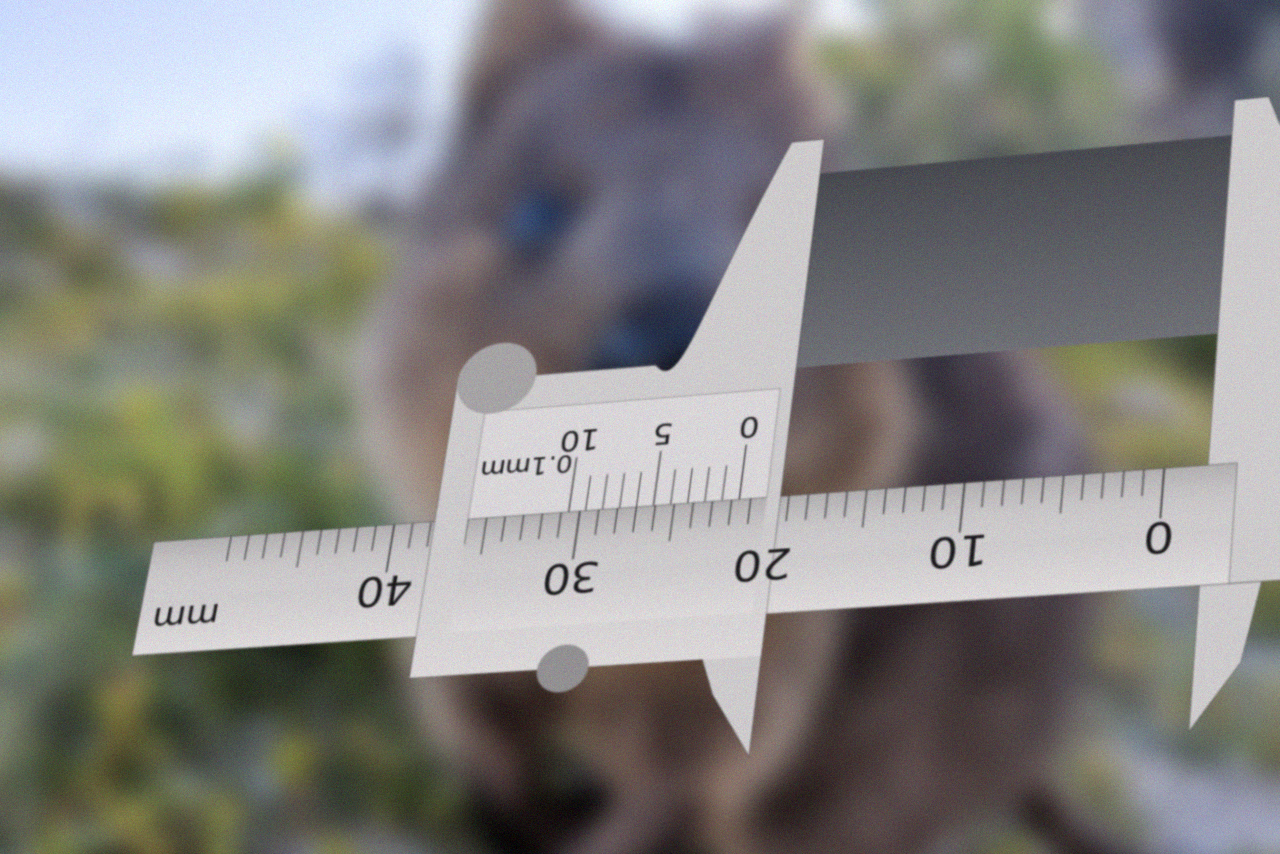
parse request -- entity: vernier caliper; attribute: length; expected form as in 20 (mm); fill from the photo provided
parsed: 21.6 (mm)
